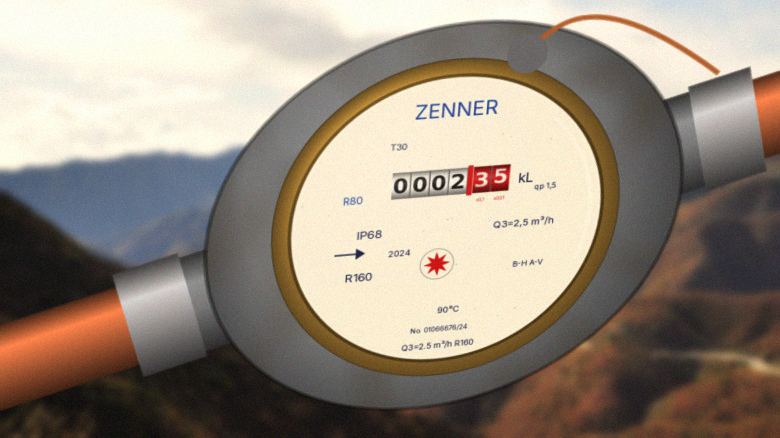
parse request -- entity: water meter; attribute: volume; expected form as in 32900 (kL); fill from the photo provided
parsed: 2.35 (kL)
